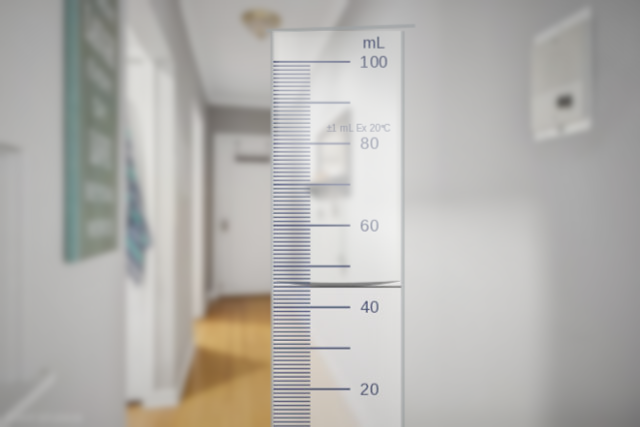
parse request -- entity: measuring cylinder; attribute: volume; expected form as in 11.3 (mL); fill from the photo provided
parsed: 45 (mL)
